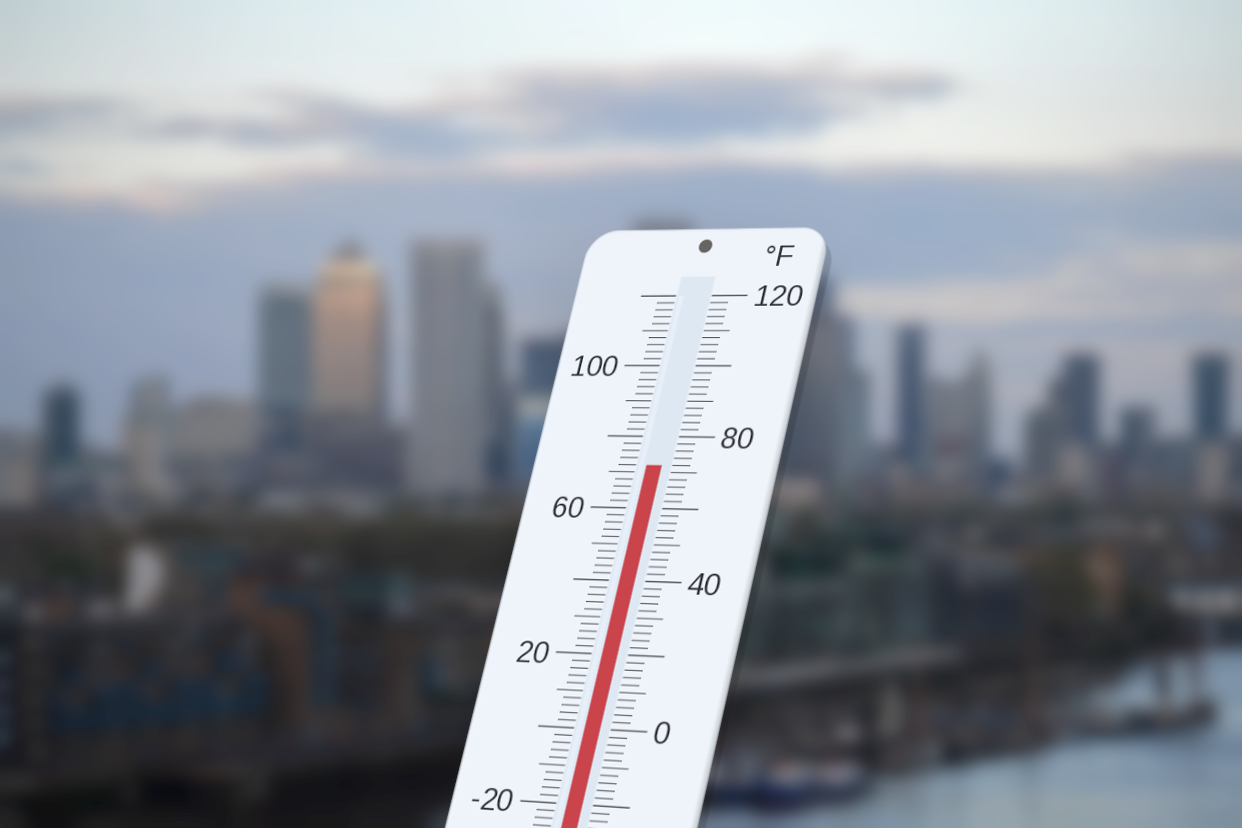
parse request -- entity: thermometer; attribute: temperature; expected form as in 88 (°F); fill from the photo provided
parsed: 72 (°F)
